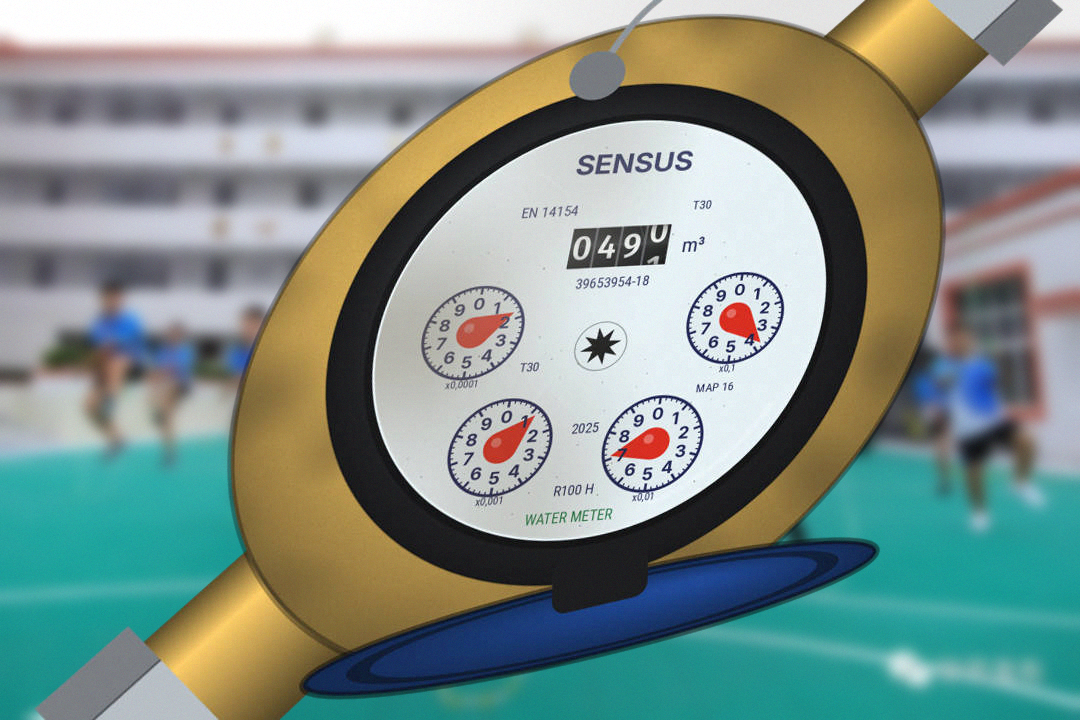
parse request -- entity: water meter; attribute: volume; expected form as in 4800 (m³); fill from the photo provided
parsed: 490.3711 (m³)
